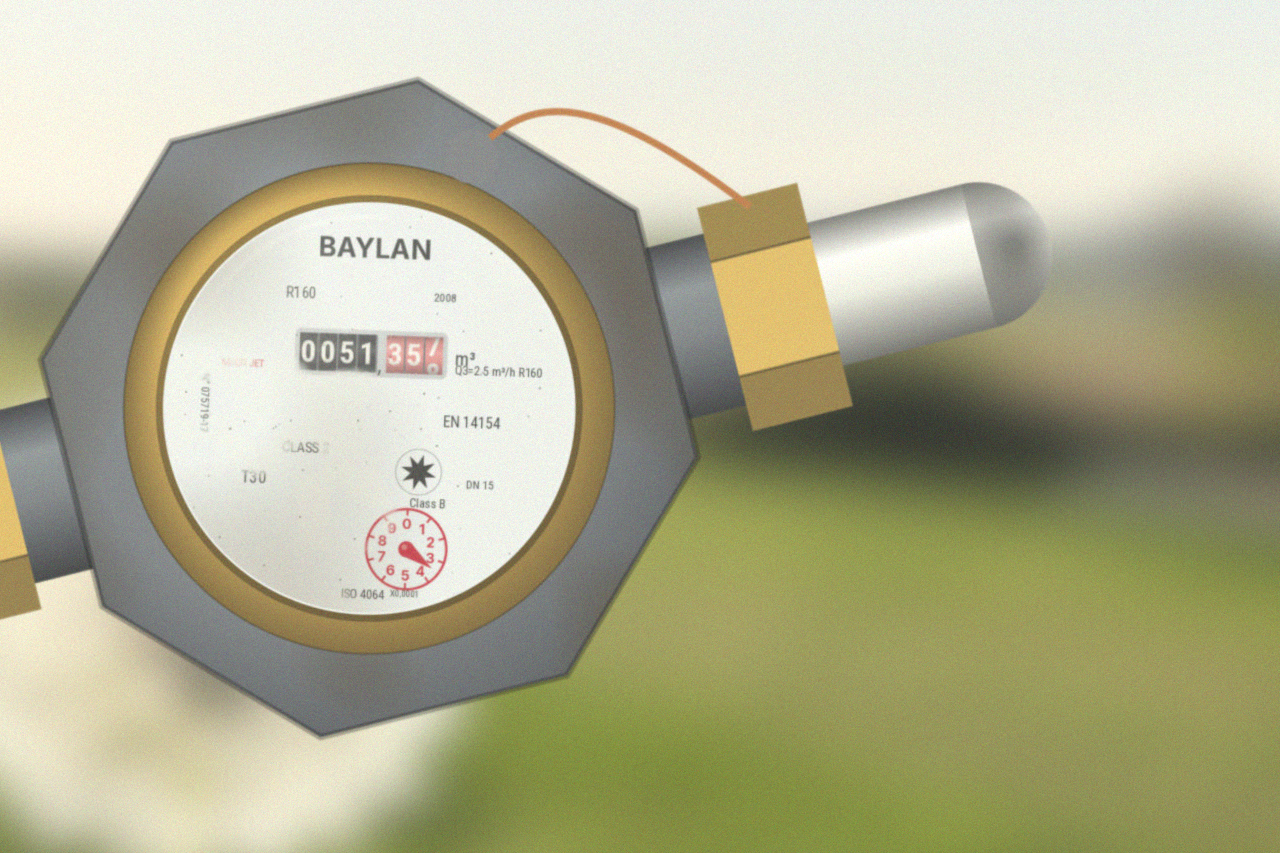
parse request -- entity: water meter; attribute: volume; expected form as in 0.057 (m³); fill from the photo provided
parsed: 51.3573 (m³)
